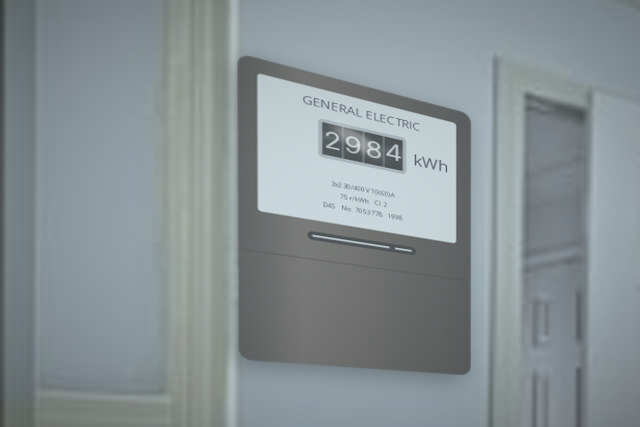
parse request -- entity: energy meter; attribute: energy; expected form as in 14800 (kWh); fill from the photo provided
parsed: 2984 (kWh)
